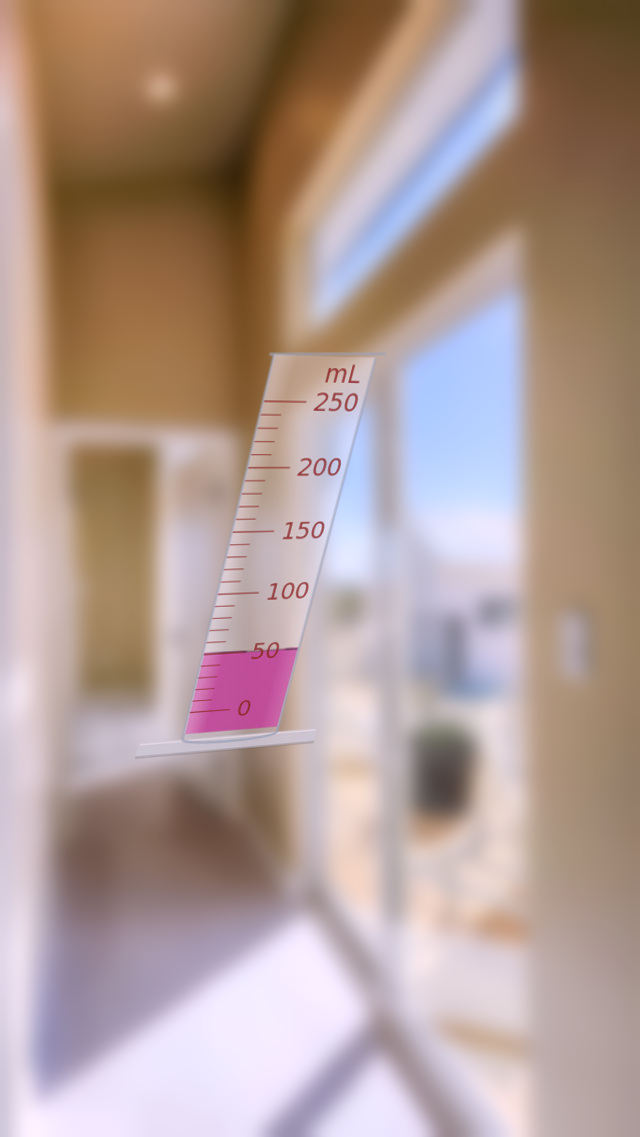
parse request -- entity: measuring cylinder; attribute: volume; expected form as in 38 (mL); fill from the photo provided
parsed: 50 (mL)
